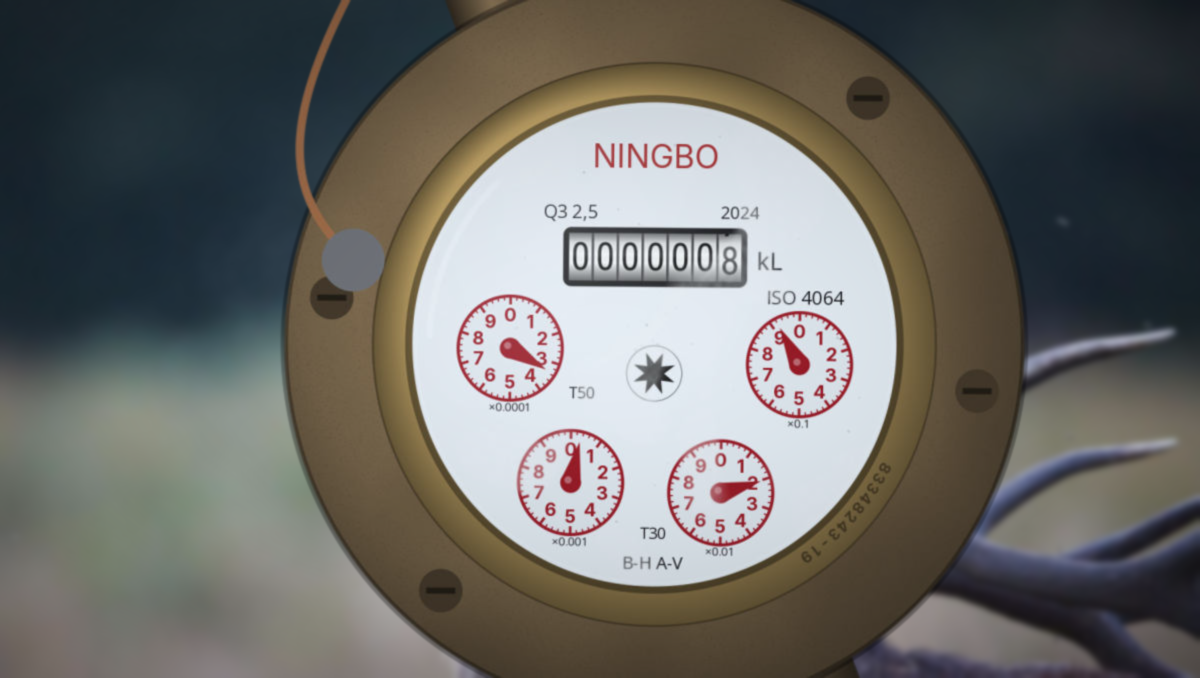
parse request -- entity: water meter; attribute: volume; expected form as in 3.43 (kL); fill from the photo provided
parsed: 7.9203 (kL)
